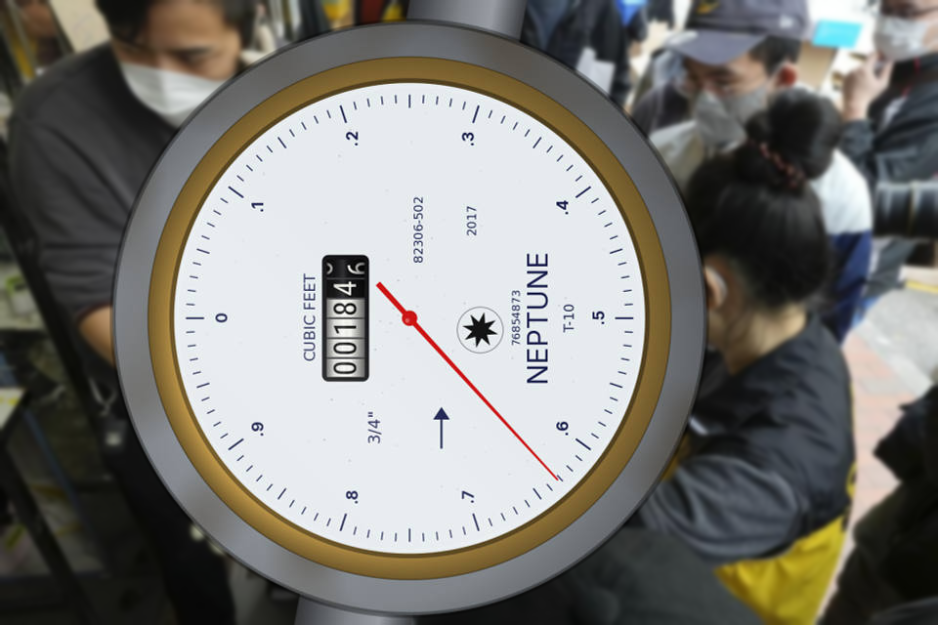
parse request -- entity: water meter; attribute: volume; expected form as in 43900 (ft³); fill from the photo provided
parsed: 1845.63 (ft³)
